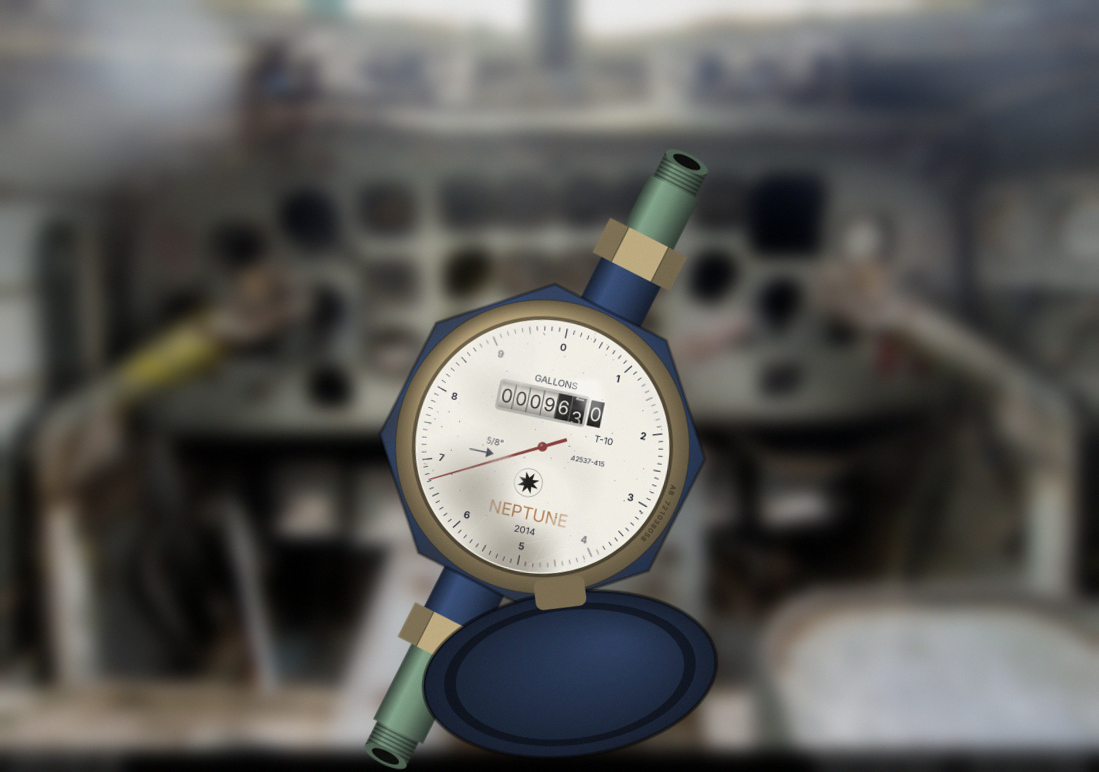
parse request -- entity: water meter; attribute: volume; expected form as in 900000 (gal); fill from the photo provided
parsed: 9626.7 (gal)
